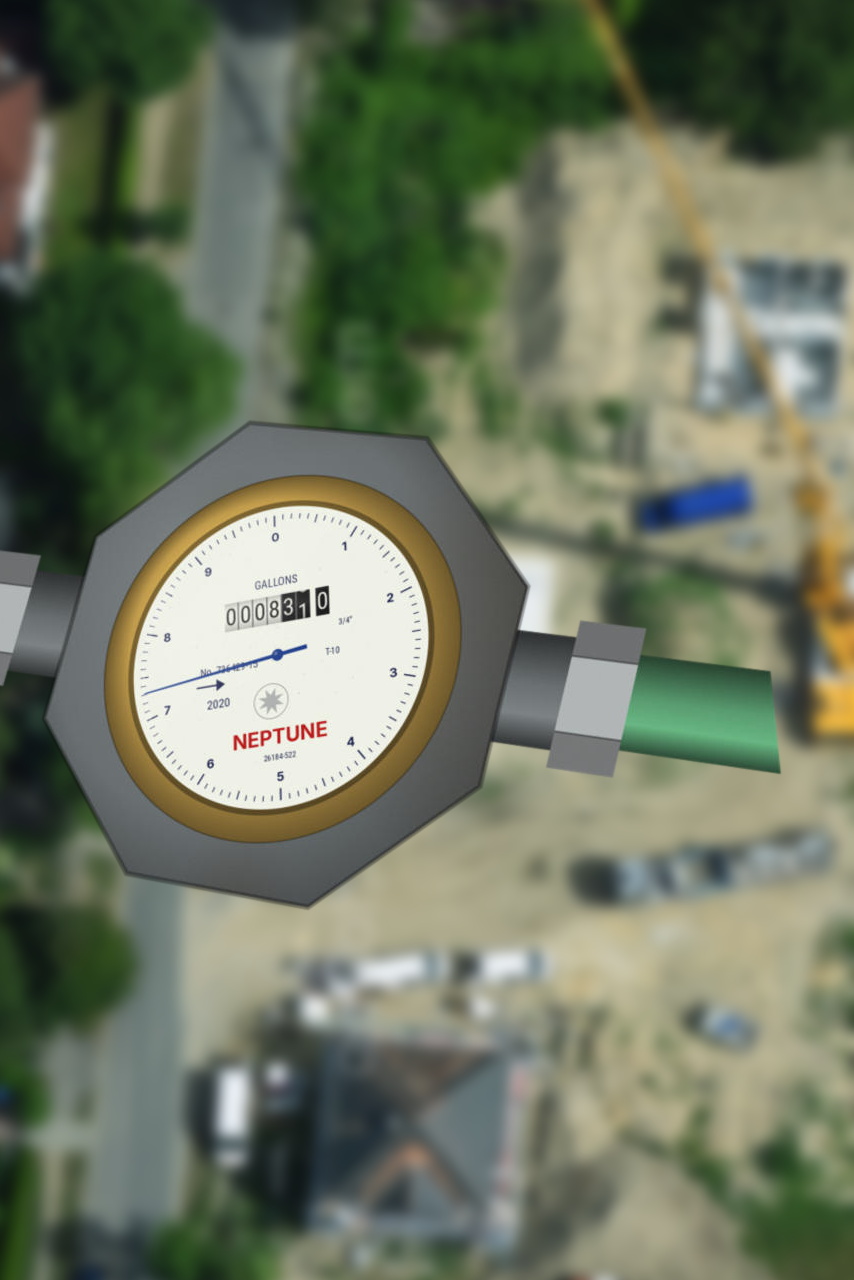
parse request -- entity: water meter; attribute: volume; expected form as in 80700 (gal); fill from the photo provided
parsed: 8307.3 (gal)
